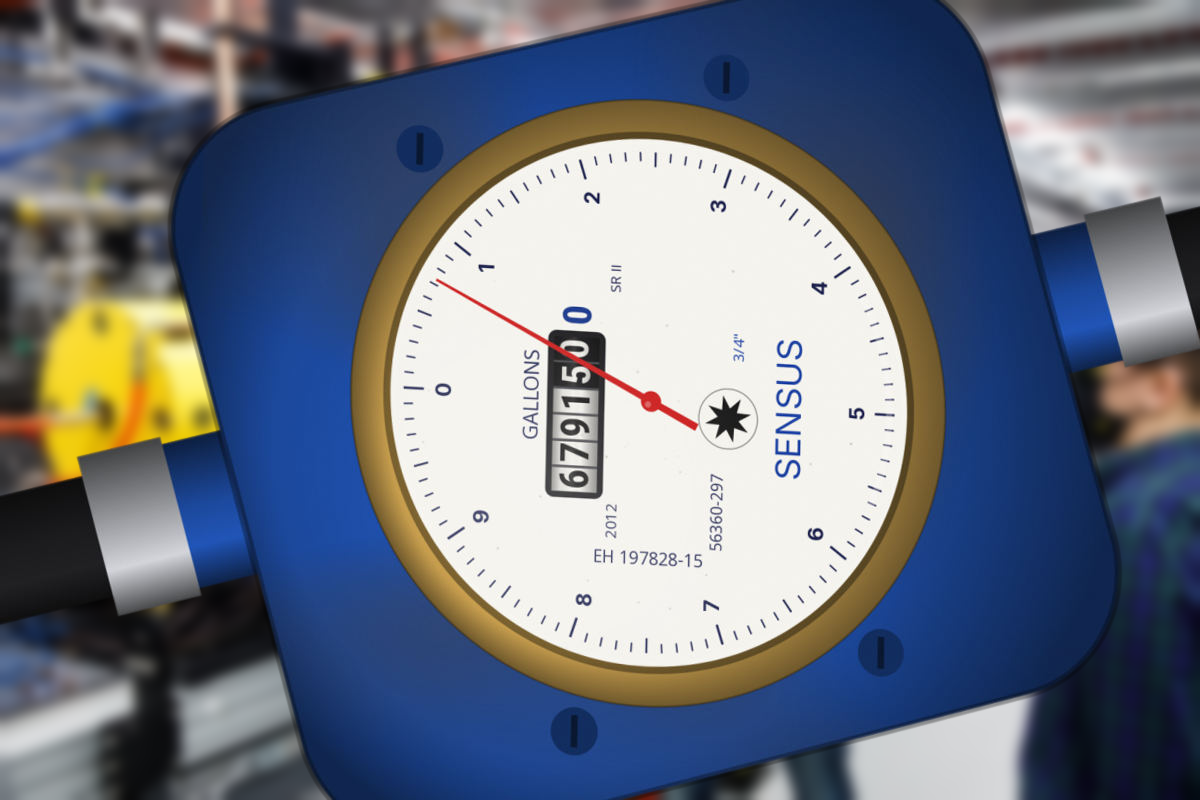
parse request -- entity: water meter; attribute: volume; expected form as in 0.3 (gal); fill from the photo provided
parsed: 6791500.7 (gal)
